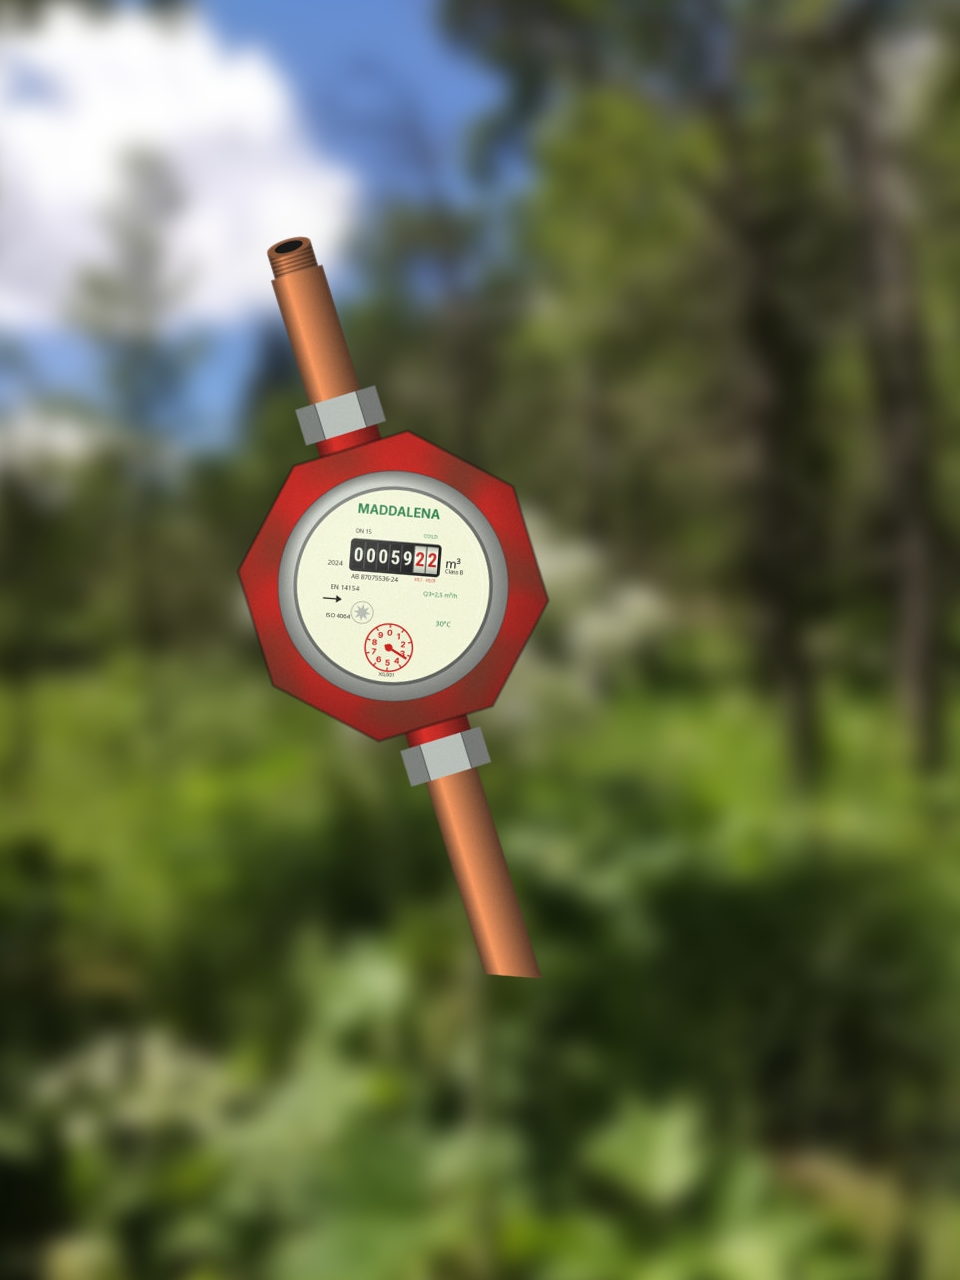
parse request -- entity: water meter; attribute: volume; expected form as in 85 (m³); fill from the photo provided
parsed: 59.223 (m³)
